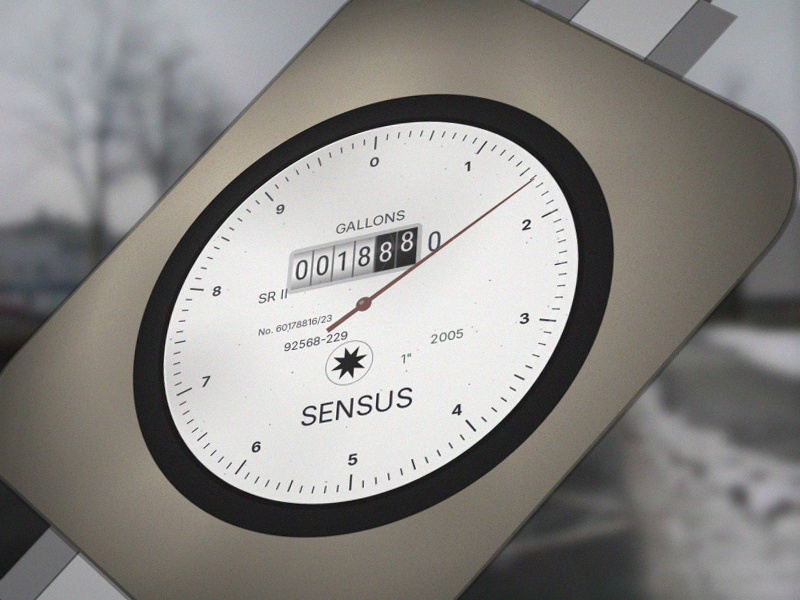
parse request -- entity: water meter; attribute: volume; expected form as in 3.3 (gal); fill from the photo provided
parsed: 18881.6 (gal)
